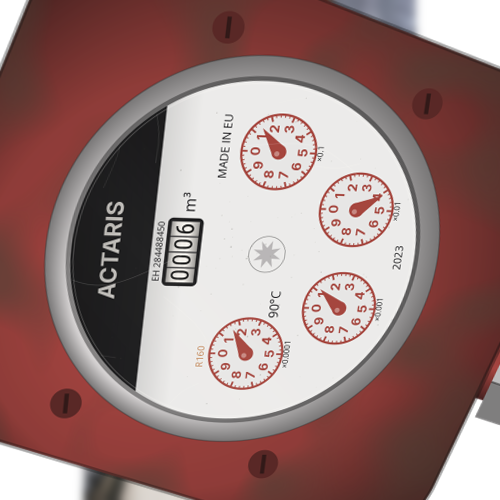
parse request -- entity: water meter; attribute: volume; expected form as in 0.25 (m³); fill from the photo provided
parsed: 6.1411 (m³)
